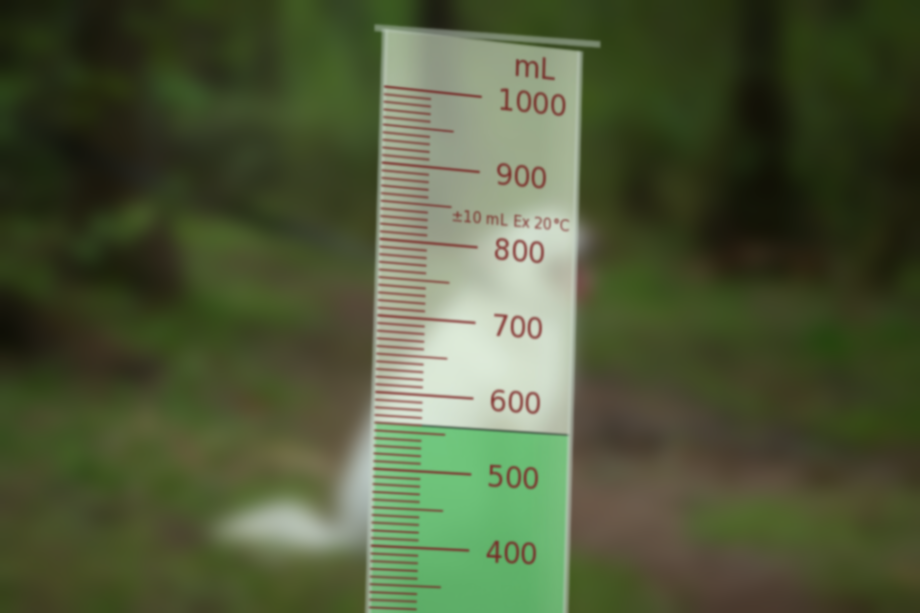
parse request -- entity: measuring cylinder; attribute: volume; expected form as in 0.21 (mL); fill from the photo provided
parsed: 560 (mL)
